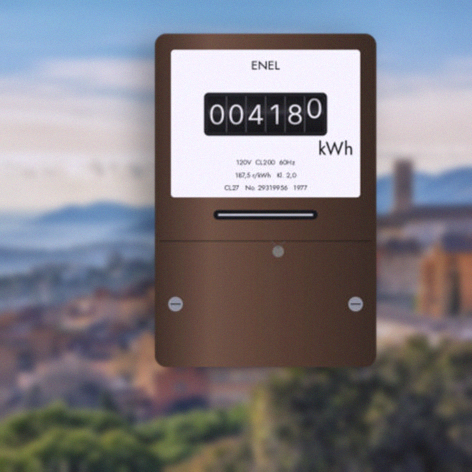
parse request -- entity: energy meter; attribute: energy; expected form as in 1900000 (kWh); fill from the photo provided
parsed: 4180 (kWh)
